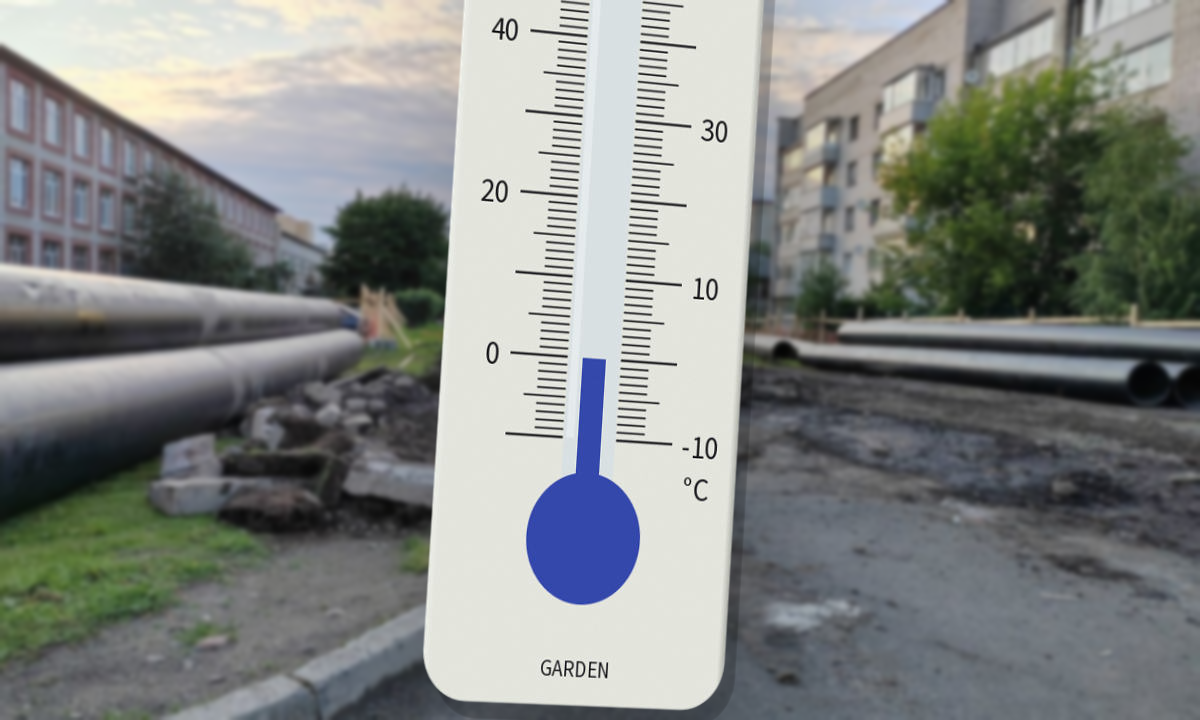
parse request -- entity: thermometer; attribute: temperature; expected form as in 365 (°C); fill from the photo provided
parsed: 0 (°C)
